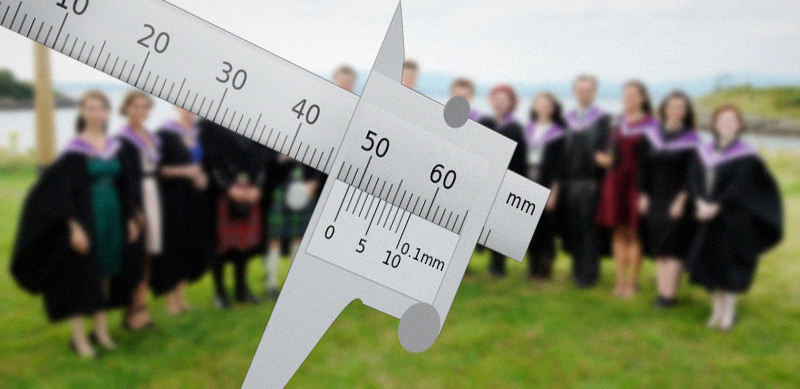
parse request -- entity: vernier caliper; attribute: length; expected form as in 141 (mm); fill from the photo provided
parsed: 48.8 (mm)
